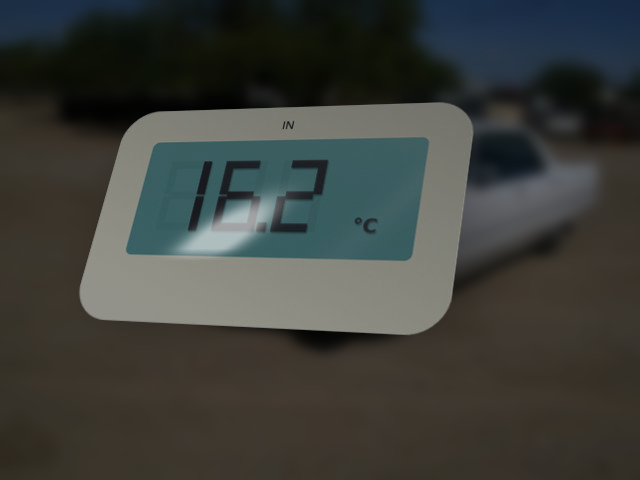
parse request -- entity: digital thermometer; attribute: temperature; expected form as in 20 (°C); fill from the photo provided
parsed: 16.2 (°C)
